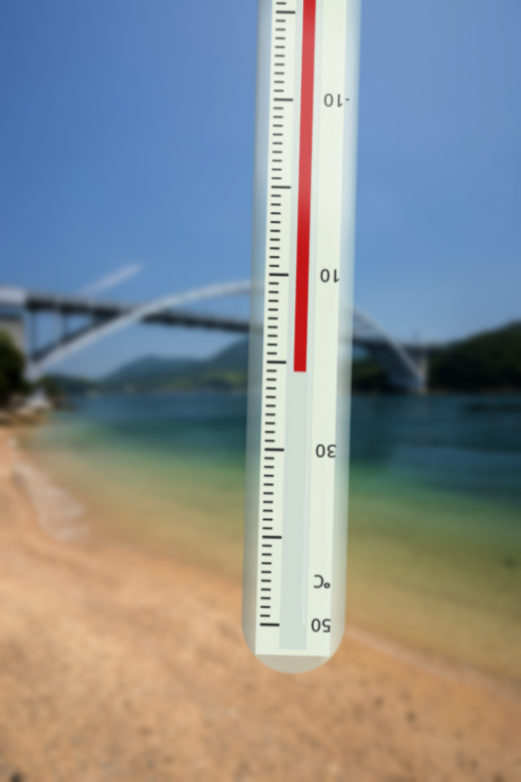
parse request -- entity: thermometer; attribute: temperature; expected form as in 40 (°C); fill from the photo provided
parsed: 21 (°C)
